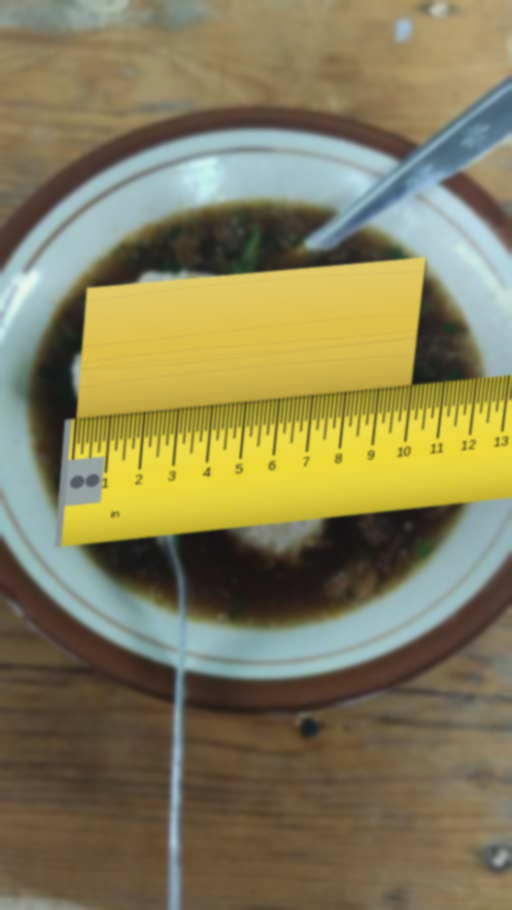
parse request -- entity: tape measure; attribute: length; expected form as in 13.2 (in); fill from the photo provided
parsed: 10 (in)
